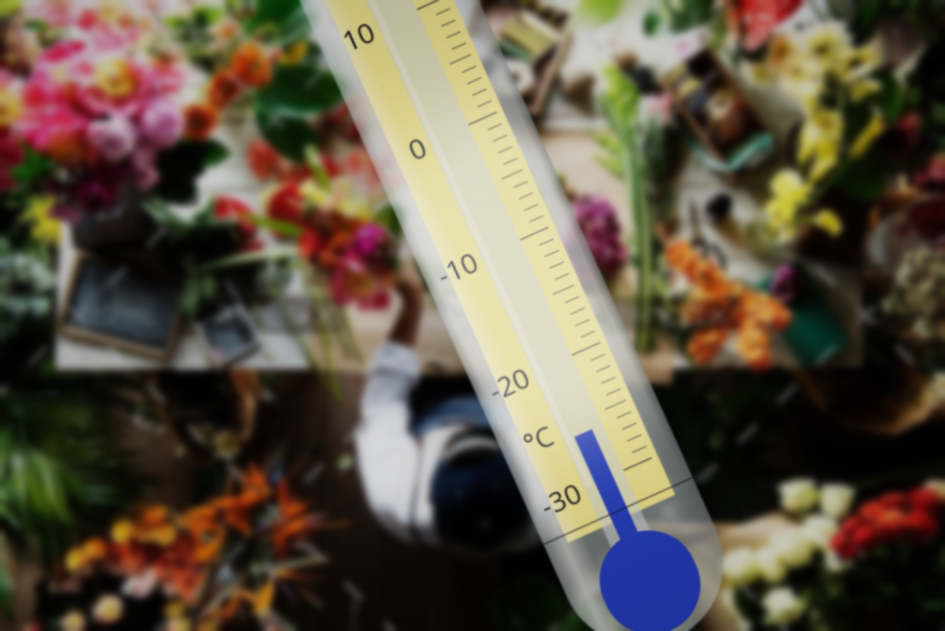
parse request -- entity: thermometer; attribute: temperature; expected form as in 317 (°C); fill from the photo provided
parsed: -26 (°C)
